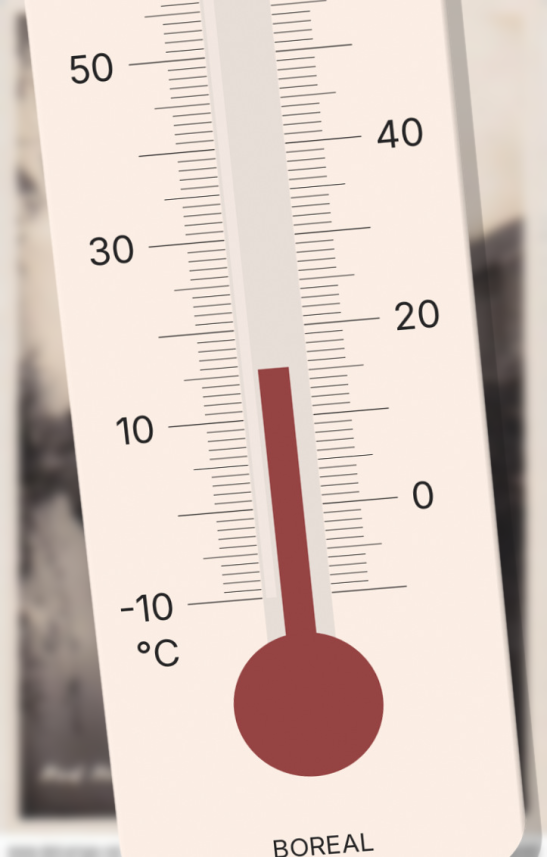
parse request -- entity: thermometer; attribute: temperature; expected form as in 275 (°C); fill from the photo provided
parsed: 15.5 (°C)
